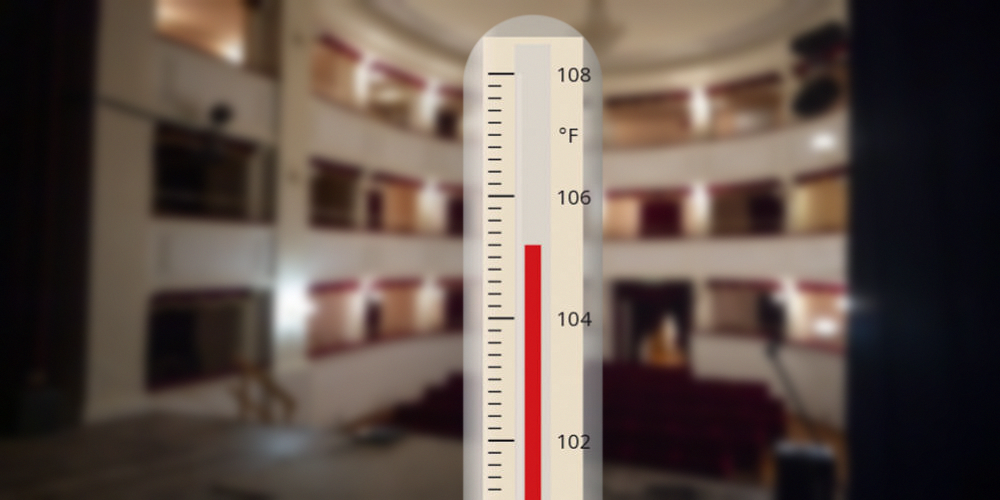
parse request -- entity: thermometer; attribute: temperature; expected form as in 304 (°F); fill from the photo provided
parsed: 105.2 (°F)
